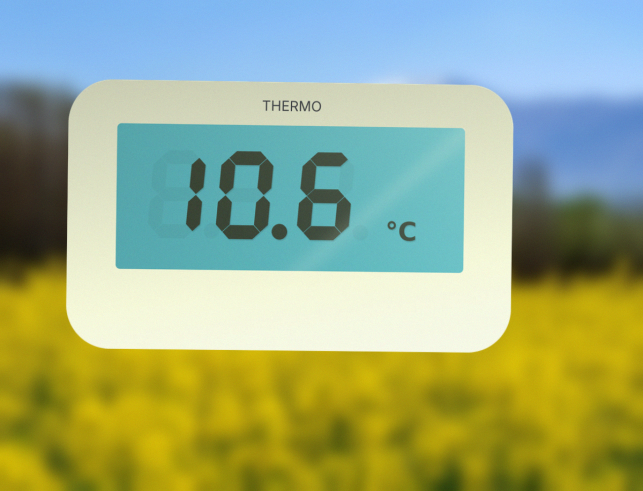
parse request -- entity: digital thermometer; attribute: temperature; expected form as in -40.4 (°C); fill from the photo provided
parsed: 10.6 (°C)
